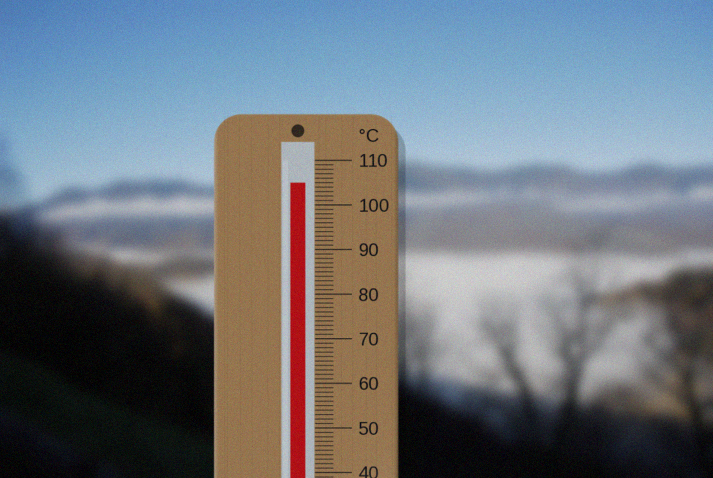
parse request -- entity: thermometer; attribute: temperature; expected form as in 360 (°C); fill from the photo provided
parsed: 105 (°C)
